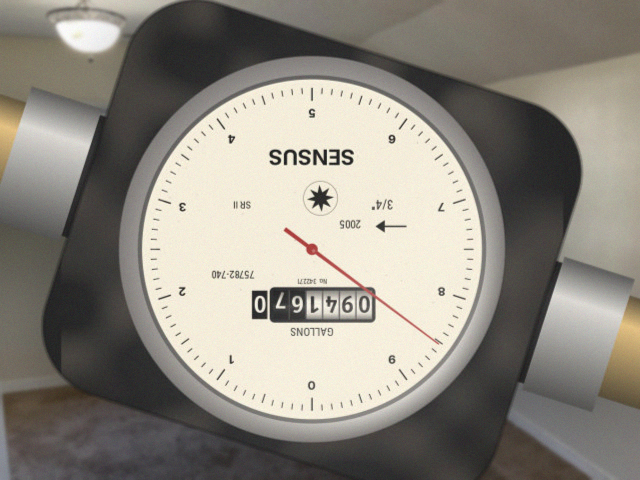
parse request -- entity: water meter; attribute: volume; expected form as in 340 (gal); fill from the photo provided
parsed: 941668.5 (gal)
